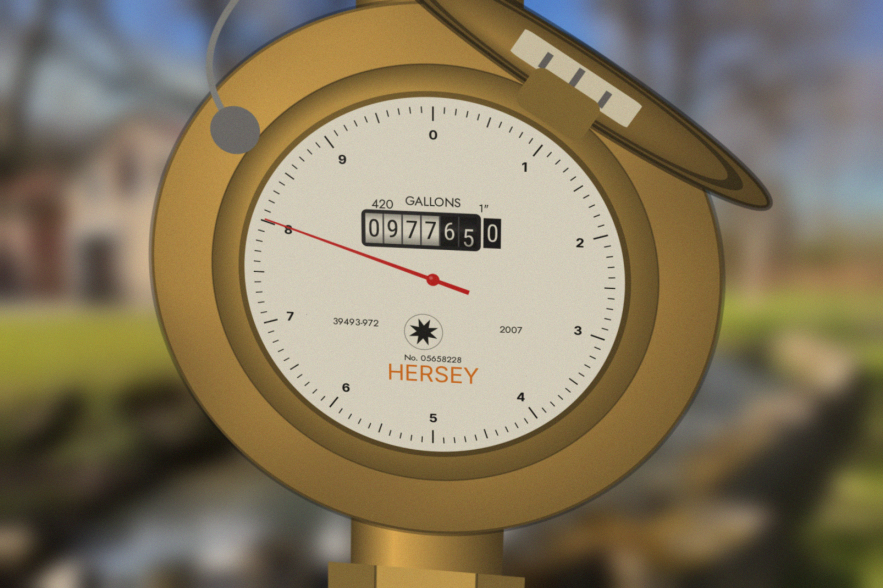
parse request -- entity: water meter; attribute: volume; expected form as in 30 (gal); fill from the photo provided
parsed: 977648.0 (gal)
